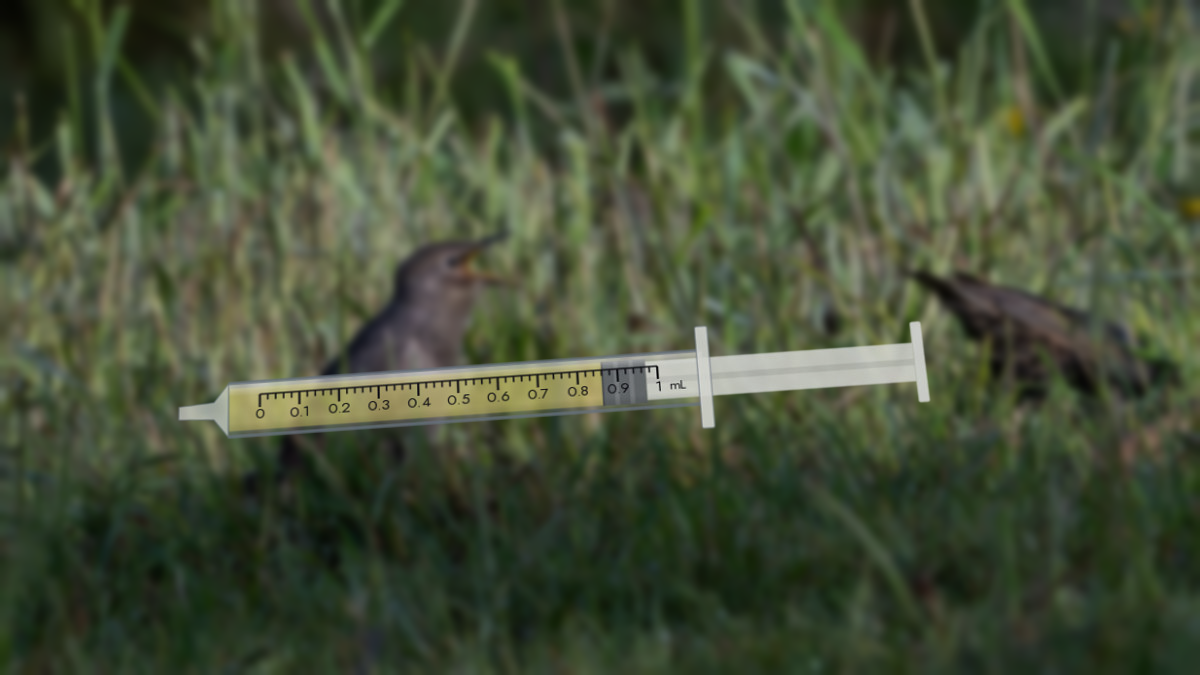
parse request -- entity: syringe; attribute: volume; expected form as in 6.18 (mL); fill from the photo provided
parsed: 0.86 (mL)
